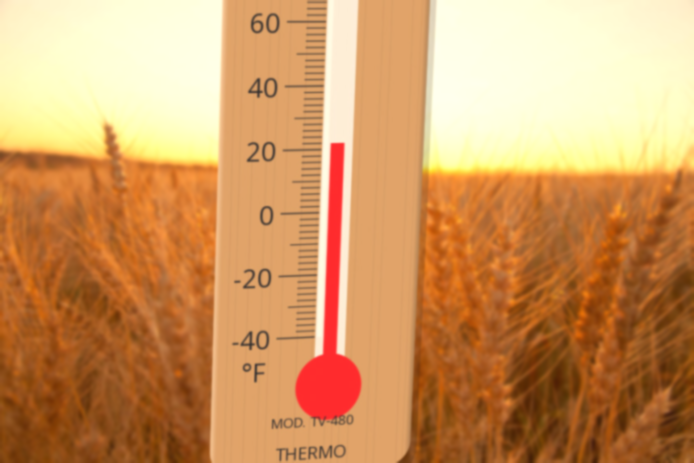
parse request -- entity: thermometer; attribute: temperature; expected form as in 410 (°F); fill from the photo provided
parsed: 22 (°F)
